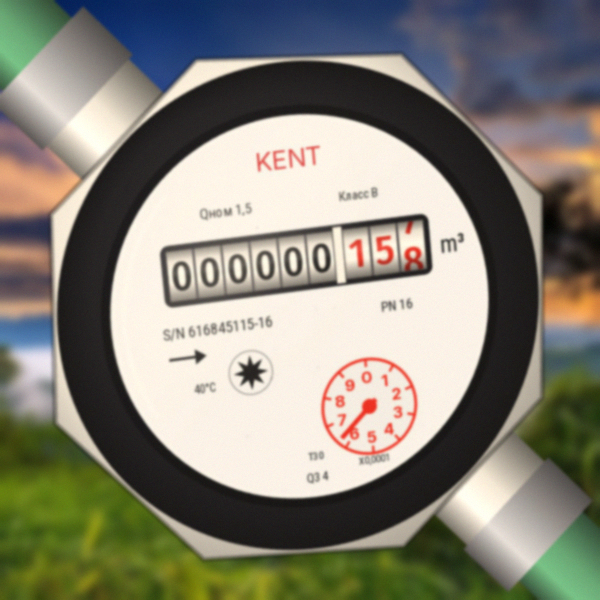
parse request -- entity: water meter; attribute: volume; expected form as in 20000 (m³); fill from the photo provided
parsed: 0.1576 (m³)
